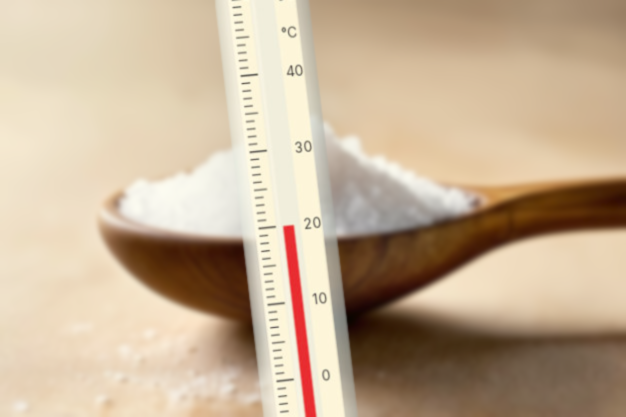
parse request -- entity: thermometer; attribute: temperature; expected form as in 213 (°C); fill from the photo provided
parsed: 20 (°C)
